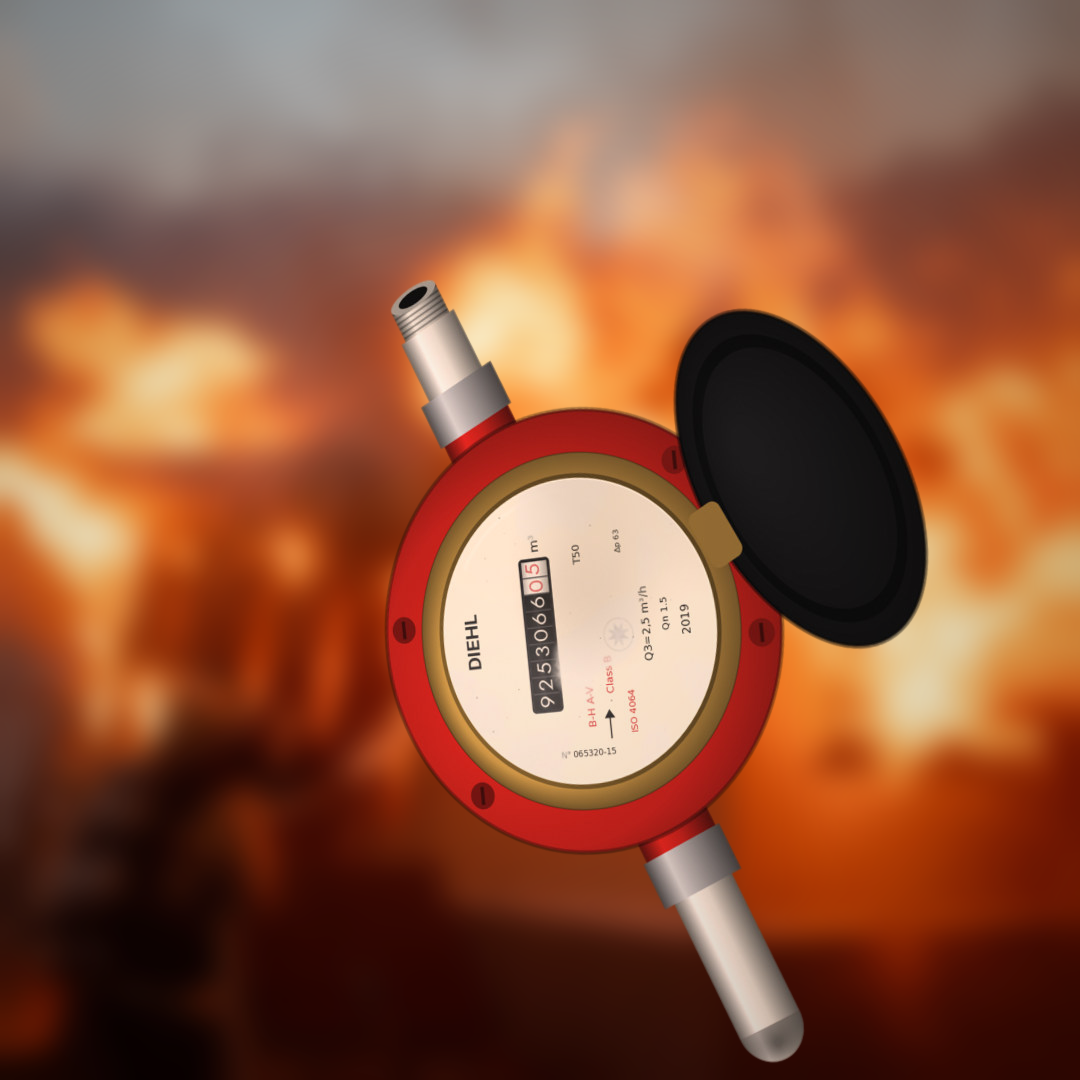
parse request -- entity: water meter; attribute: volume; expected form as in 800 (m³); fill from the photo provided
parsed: 9253066.05 (m³)
